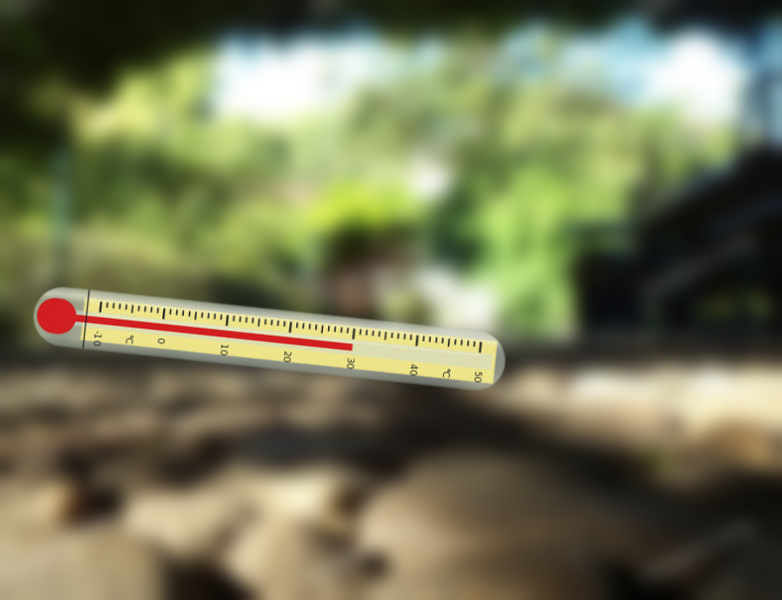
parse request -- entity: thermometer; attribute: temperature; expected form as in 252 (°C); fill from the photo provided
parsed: 30 (°C)
